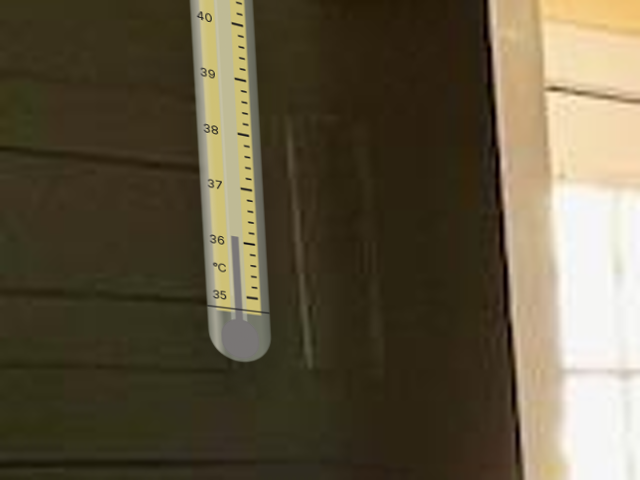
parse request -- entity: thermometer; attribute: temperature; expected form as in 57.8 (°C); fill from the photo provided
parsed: 36.1 (°C)
